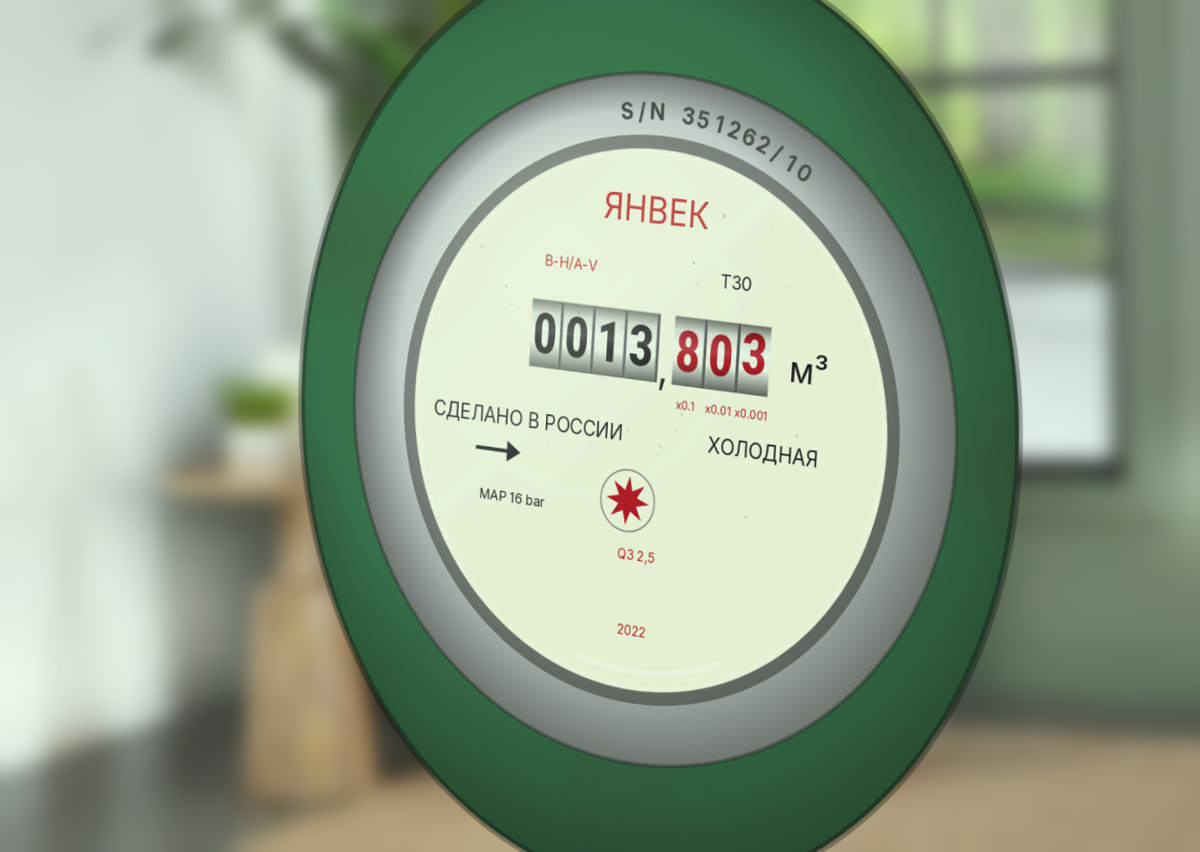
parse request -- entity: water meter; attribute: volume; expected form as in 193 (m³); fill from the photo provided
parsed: 13.803 (m³)
